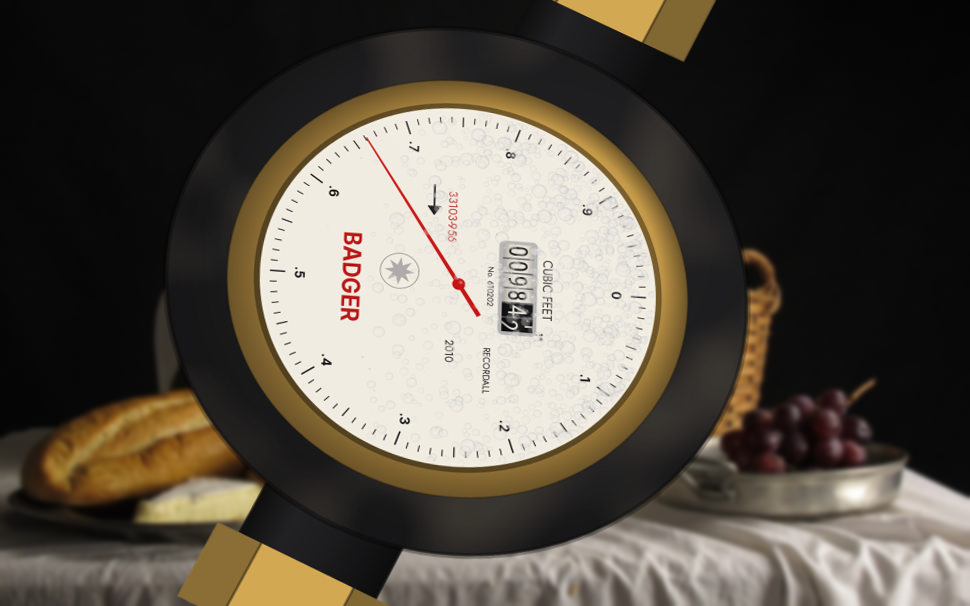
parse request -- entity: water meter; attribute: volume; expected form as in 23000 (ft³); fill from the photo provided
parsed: 9841.66 (ft³)
